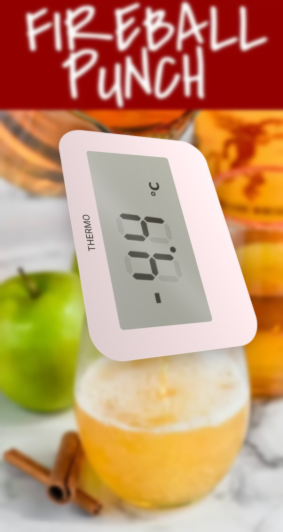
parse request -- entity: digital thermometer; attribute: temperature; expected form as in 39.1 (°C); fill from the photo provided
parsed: -4.4 (°C)
